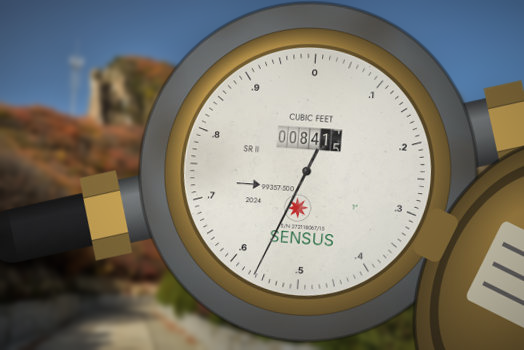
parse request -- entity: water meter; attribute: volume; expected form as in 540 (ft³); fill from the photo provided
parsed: 8414.56 (ft³)
